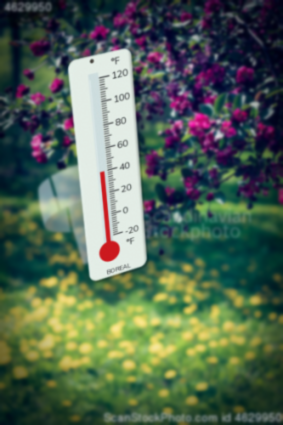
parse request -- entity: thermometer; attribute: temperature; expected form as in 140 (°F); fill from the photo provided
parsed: 40 (°F)
